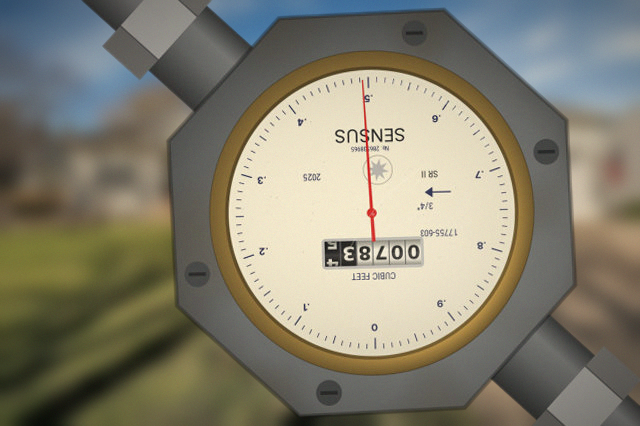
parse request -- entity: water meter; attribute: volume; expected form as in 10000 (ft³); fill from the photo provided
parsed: 7834.49 (ft³)
